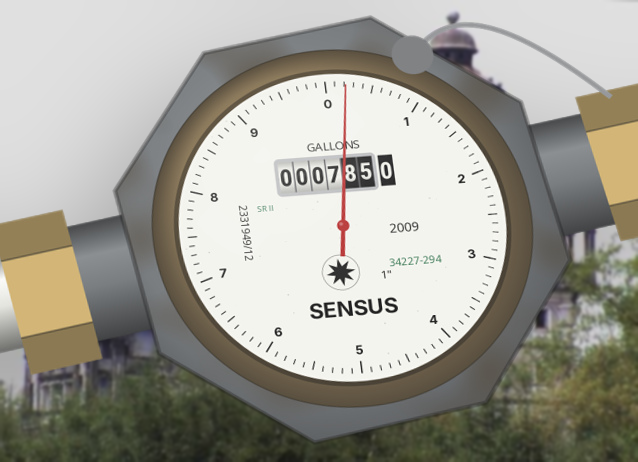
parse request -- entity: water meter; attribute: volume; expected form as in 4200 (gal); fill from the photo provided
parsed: 7850.2 (gal)
